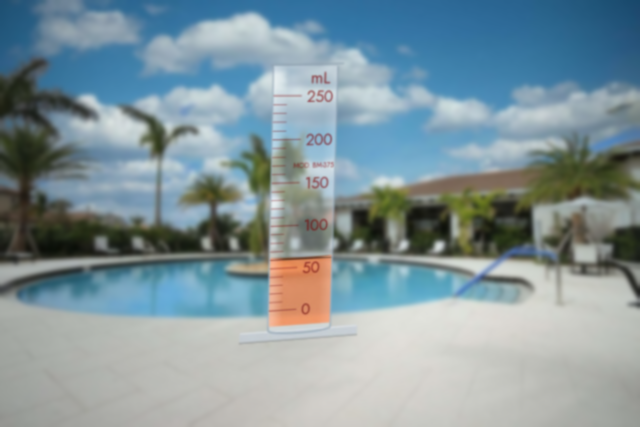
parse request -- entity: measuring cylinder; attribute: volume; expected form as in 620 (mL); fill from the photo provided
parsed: 60 (mL)
